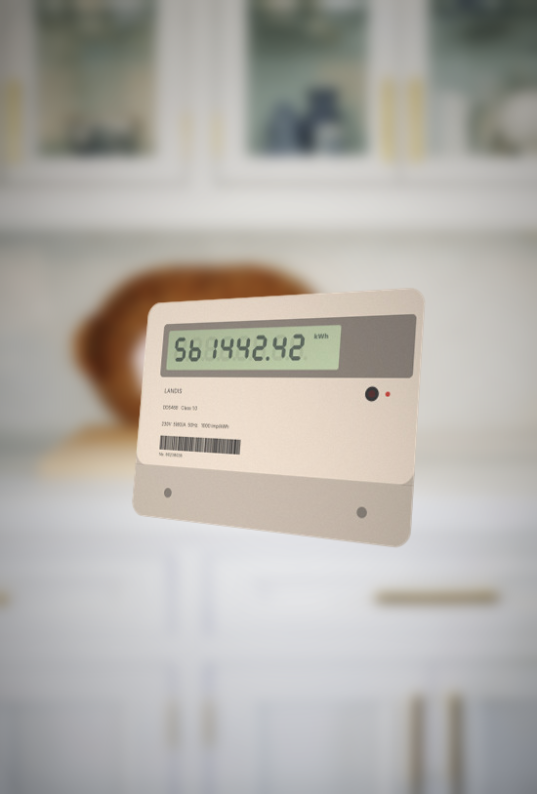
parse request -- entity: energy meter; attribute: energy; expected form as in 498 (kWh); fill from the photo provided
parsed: 561442.42 (kWh)
